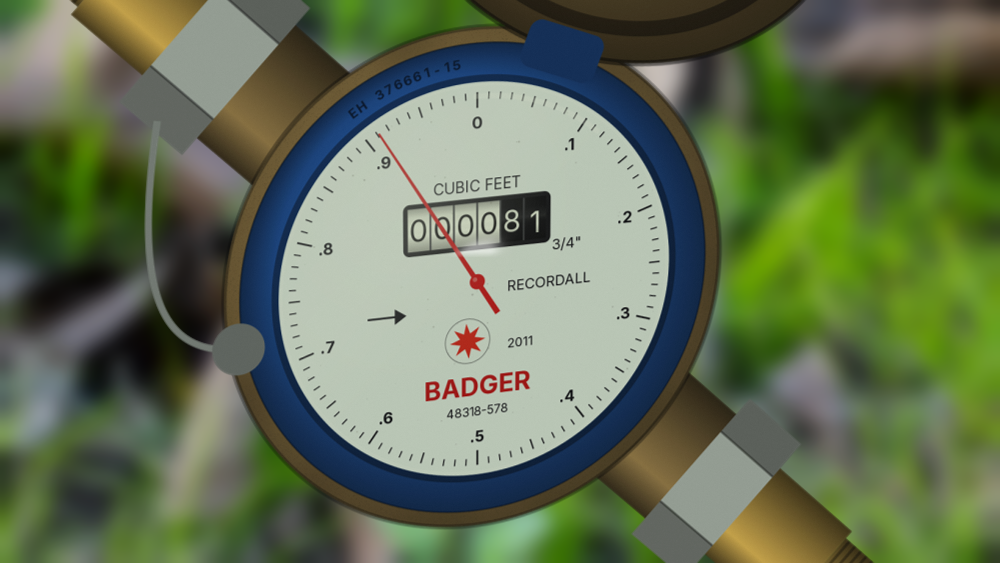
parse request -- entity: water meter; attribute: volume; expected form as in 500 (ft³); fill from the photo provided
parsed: 80.91 (ft³)
